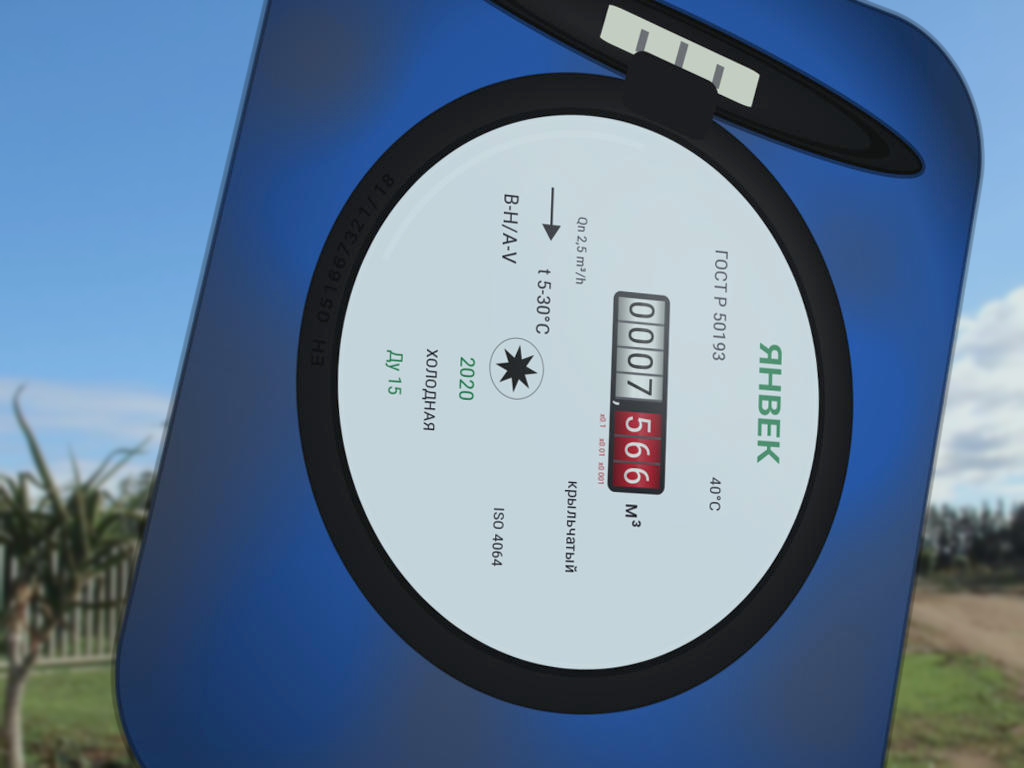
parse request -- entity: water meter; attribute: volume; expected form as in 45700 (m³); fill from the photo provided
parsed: 7.566 (m³)
